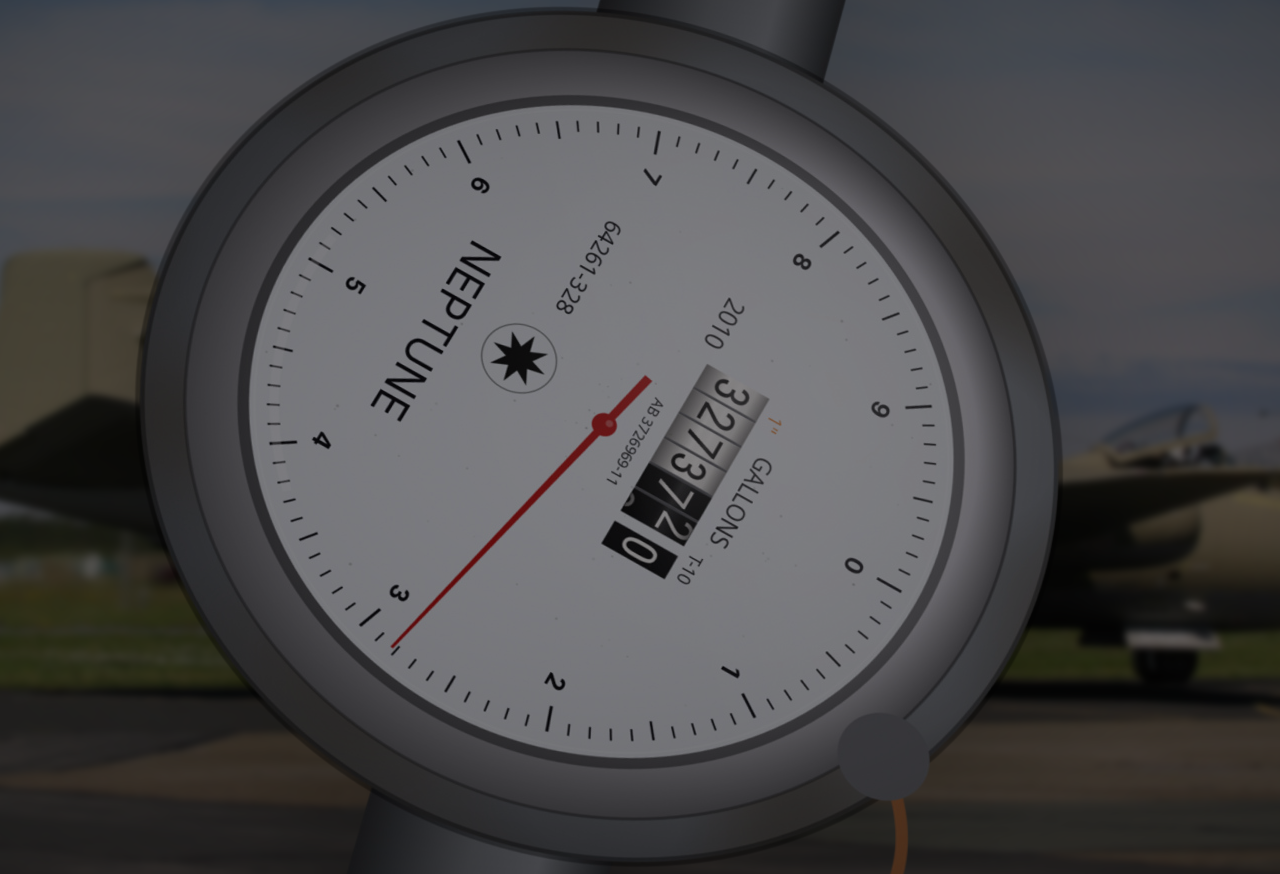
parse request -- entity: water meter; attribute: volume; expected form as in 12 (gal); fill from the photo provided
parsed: 3273722.8 (gal)
